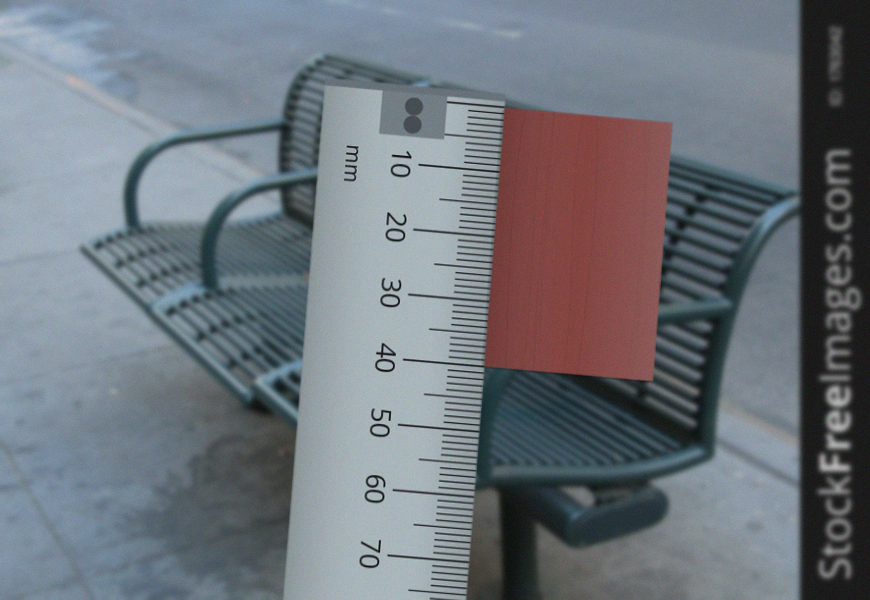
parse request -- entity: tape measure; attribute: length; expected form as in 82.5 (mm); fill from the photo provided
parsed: 40 (mm)
